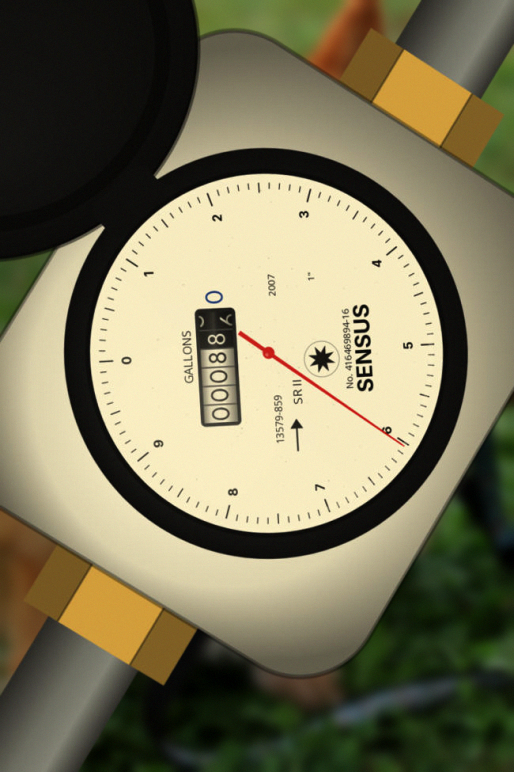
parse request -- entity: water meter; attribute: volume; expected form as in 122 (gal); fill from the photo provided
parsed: 8856.0 (gal)
